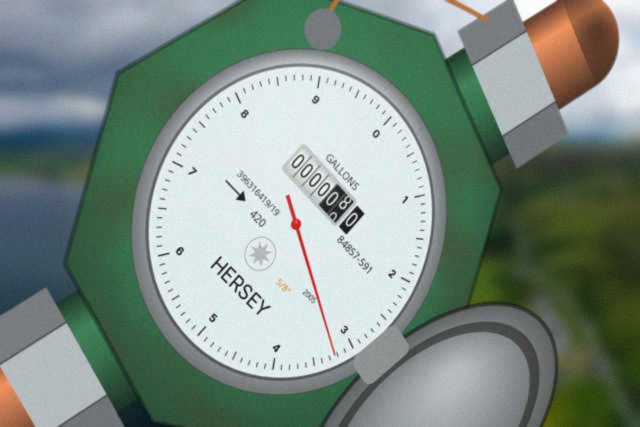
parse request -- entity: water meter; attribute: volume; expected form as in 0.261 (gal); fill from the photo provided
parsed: 83.2 (gal)
